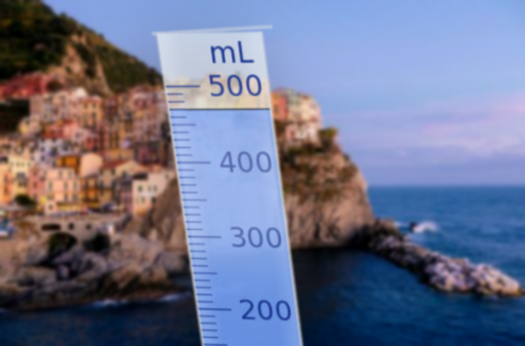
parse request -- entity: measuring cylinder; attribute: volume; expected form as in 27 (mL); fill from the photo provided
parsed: 470 (mL)
